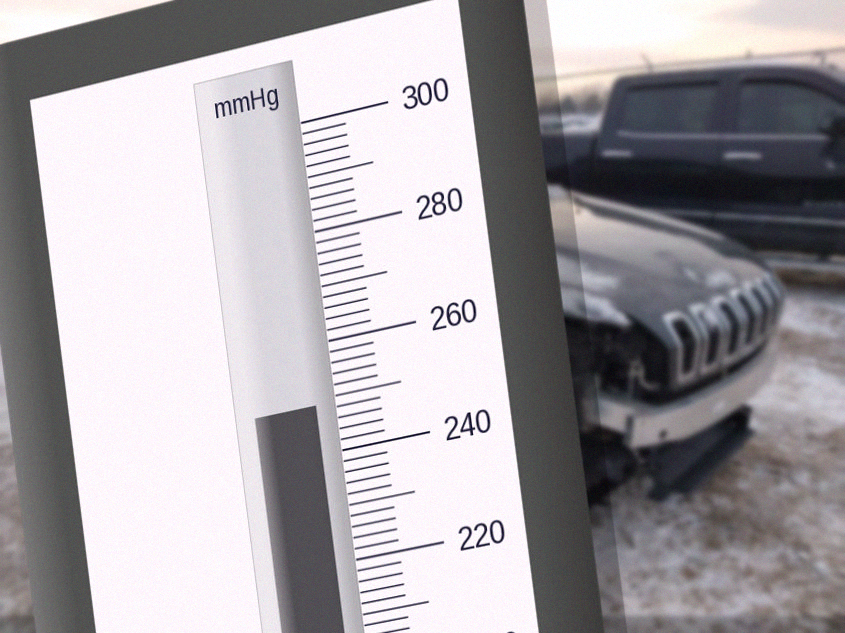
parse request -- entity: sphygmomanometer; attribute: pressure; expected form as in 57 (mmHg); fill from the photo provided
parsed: 249 (mmHg)
